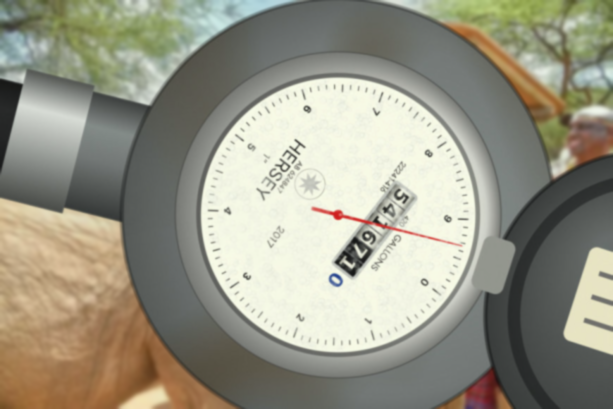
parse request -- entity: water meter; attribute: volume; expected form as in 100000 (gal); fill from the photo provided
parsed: 5416709.3 (gal)
